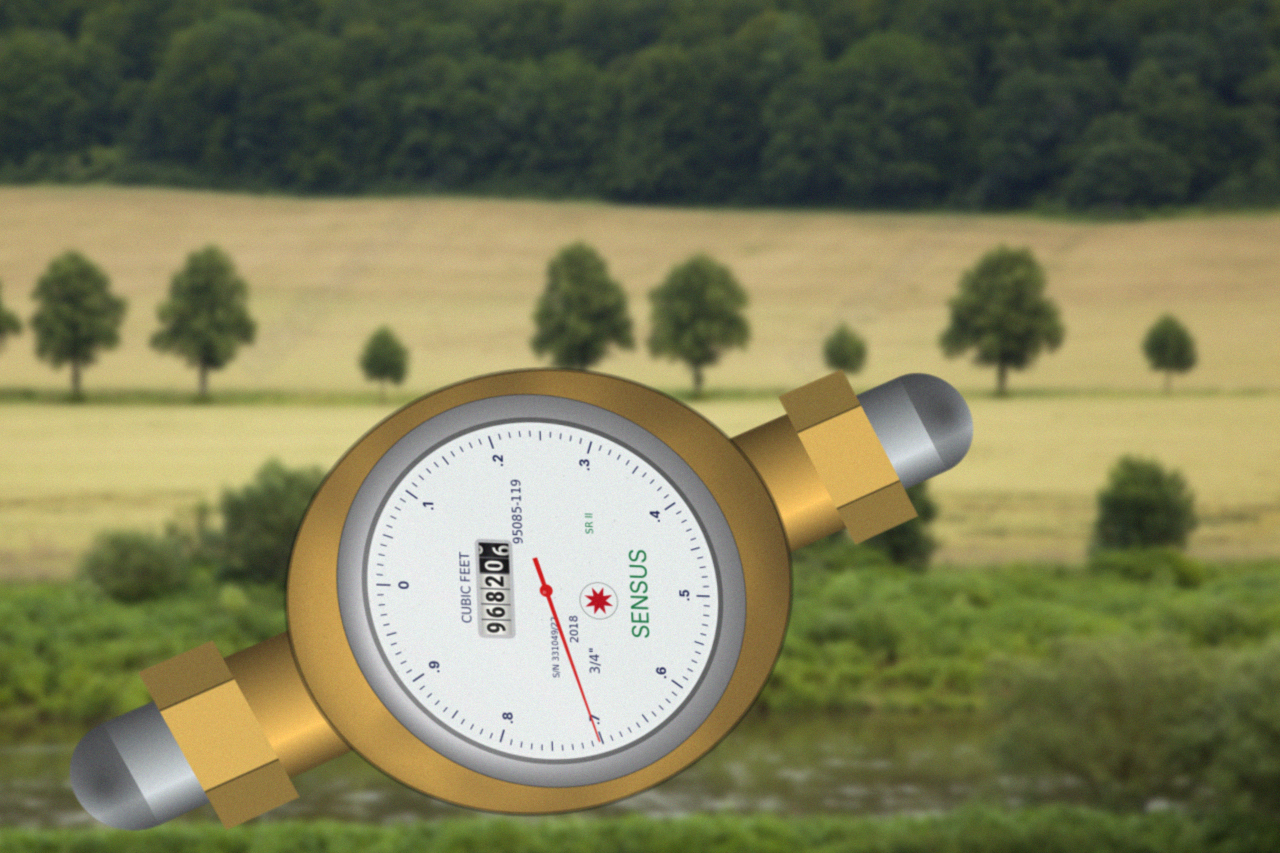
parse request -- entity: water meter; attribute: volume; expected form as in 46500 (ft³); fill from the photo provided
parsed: 968205.70 (ft³)
